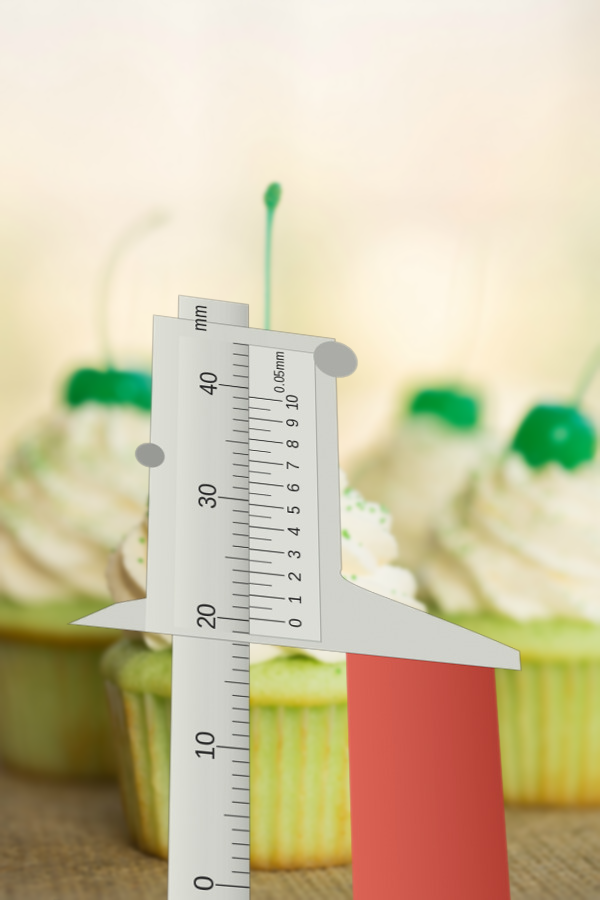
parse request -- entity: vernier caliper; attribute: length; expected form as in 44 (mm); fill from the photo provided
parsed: 20.2 (mm)
